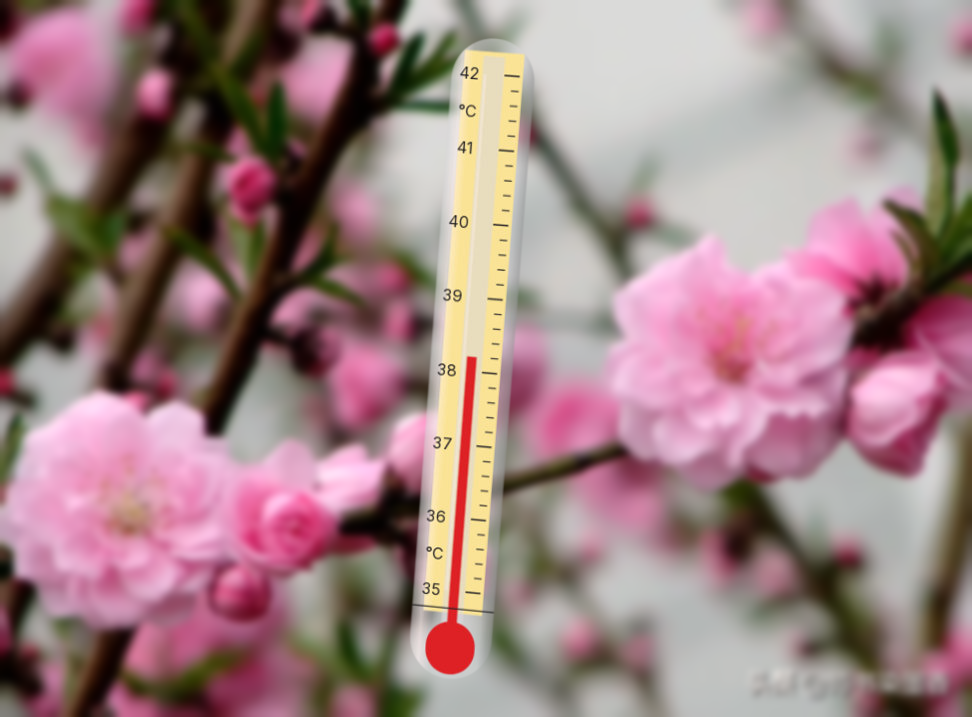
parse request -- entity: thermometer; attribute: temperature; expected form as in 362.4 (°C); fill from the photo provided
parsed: 38.2 (°C)
